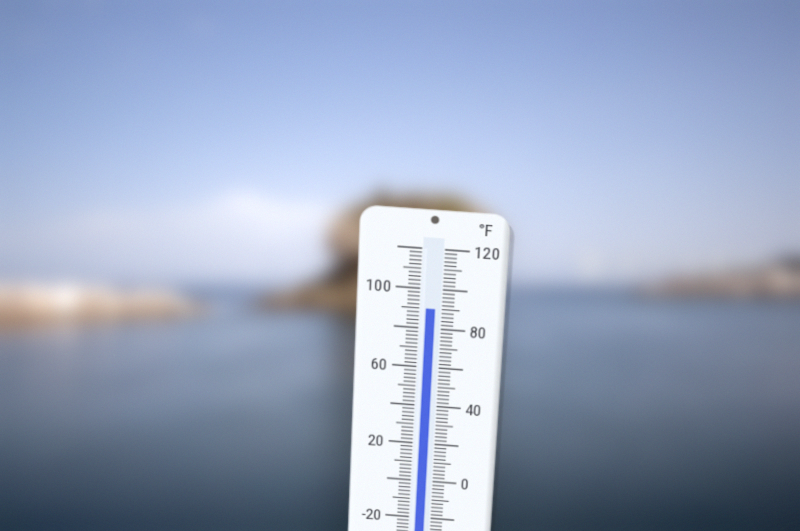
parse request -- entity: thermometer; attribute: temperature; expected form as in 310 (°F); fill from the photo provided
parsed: 90 (°F)
